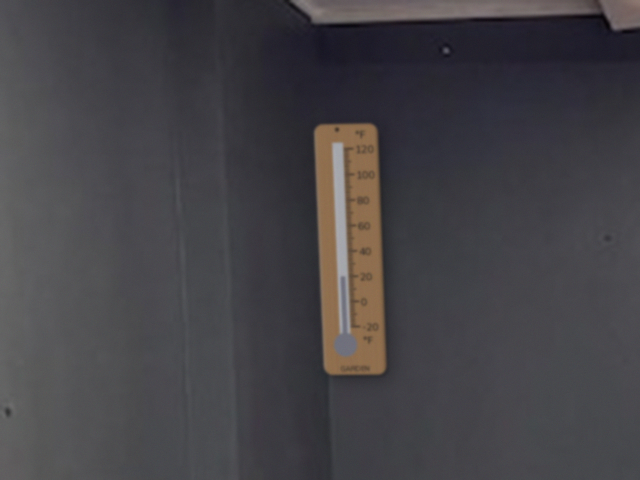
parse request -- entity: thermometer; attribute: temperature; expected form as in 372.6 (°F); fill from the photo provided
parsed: 20 (°F)
